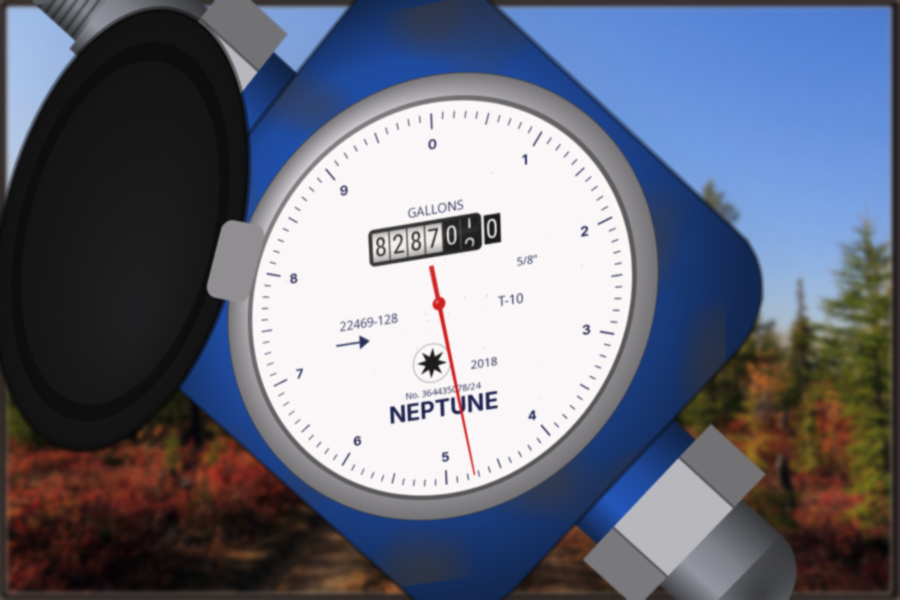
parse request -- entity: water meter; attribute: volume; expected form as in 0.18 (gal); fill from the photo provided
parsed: 8287014.7 (gal)
